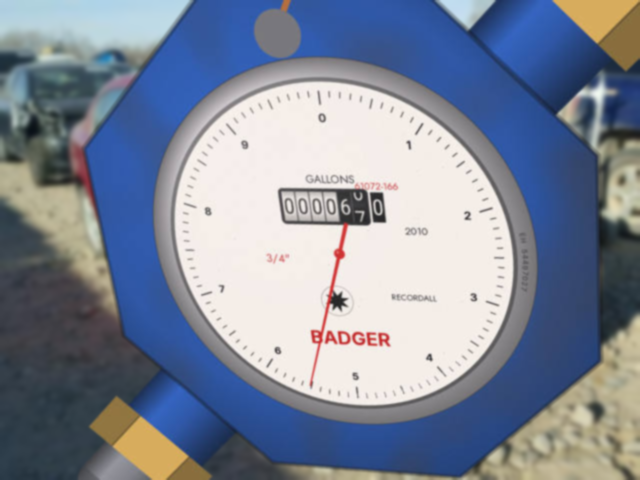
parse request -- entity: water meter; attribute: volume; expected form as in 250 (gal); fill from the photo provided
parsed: 665.5 (gal)
